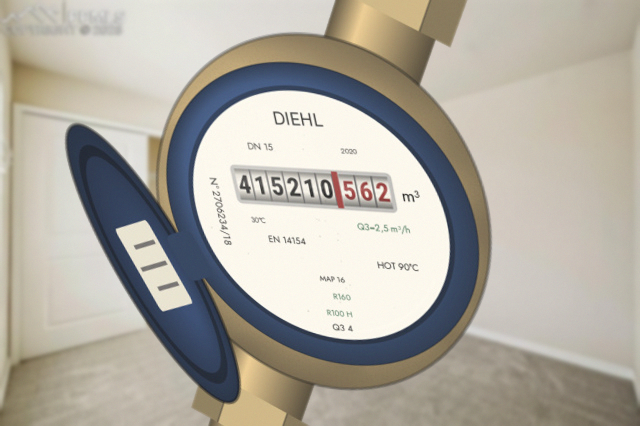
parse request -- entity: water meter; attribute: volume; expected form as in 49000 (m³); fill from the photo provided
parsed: 415210.562 (m³)
